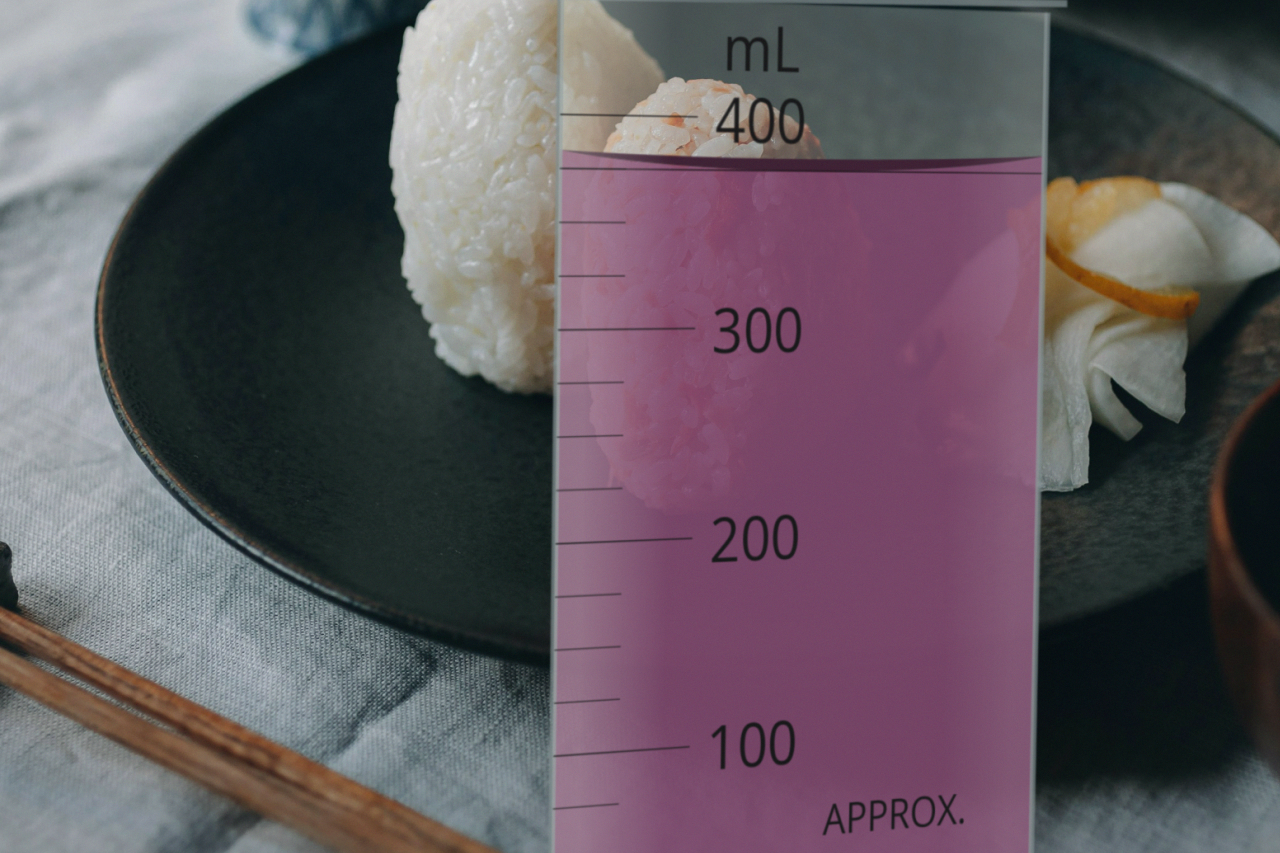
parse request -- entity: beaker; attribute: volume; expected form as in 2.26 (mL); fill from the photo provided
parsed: 375 (mL)
